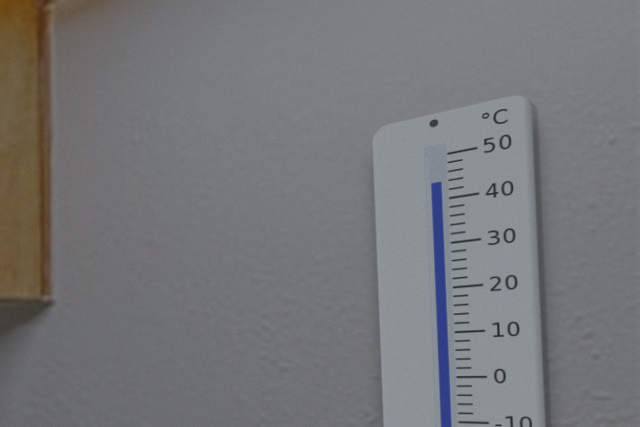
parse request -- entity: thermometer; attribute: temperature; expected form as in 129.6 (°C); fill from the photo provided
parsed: 44 (°C)
